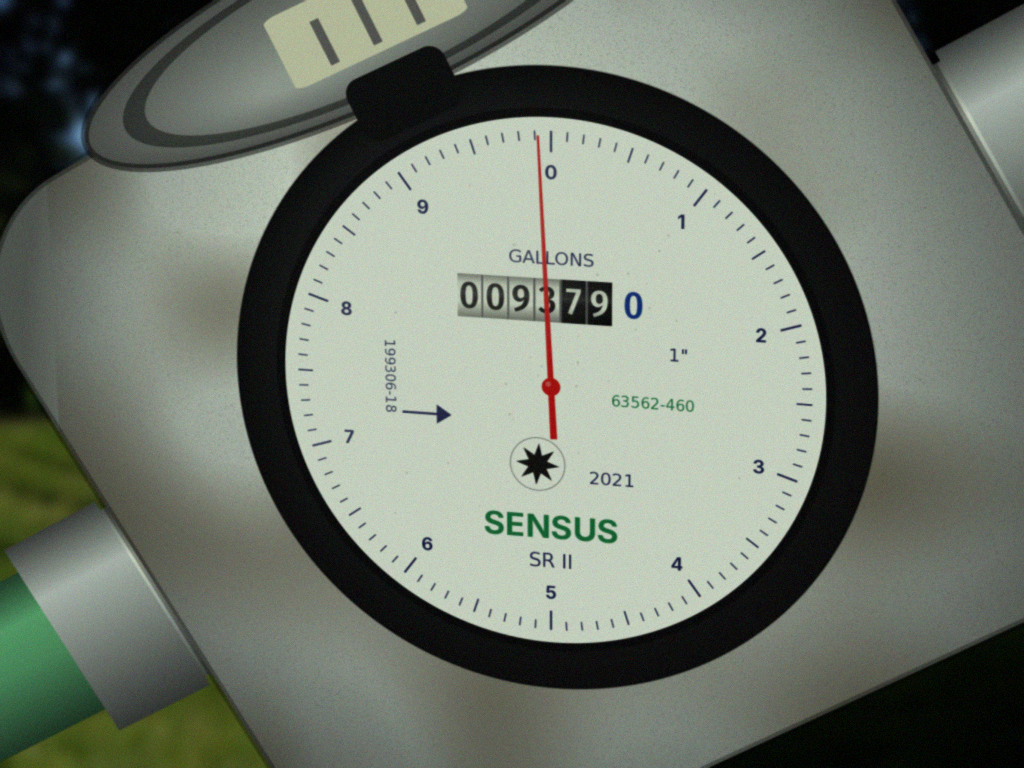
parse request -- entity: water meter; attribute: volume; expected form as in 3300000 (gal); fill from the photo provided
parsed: 93789.9 (gal)
